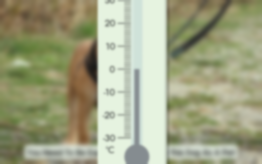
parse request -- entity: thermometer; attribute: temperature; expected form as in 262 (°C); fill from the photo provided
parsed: 0 (°C)
